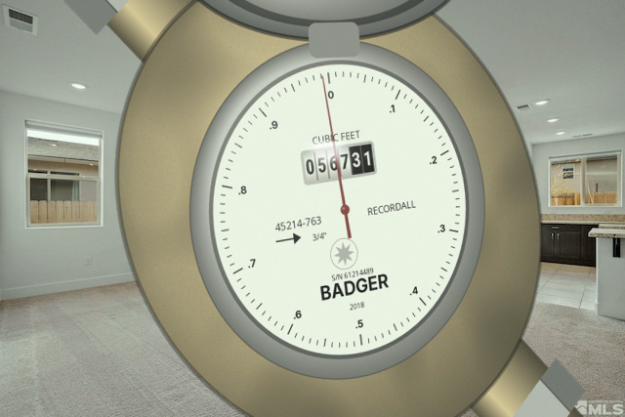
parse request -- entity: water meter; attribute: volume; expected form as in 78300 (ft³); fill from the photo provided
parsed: 56730.99 (ft³)
